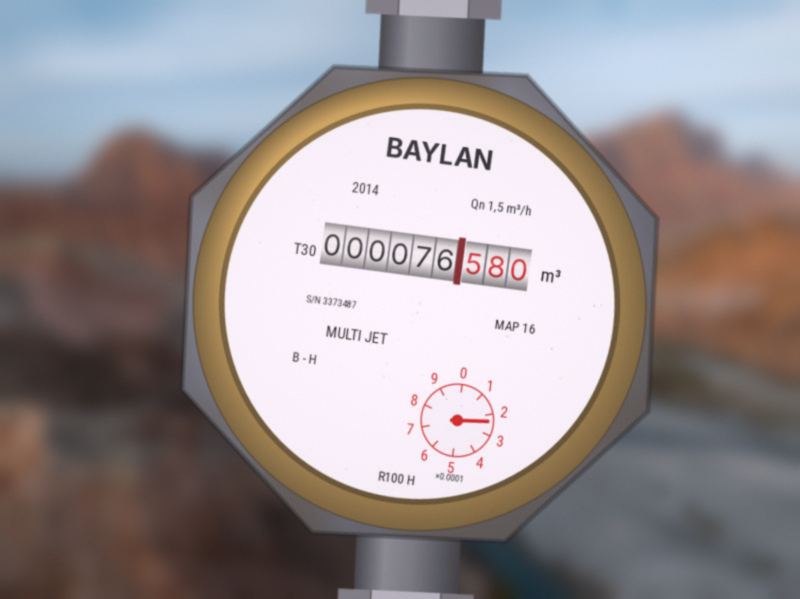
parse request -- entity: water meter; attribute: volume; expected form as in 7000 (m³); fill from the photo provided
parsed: 76.5802 (m³)
